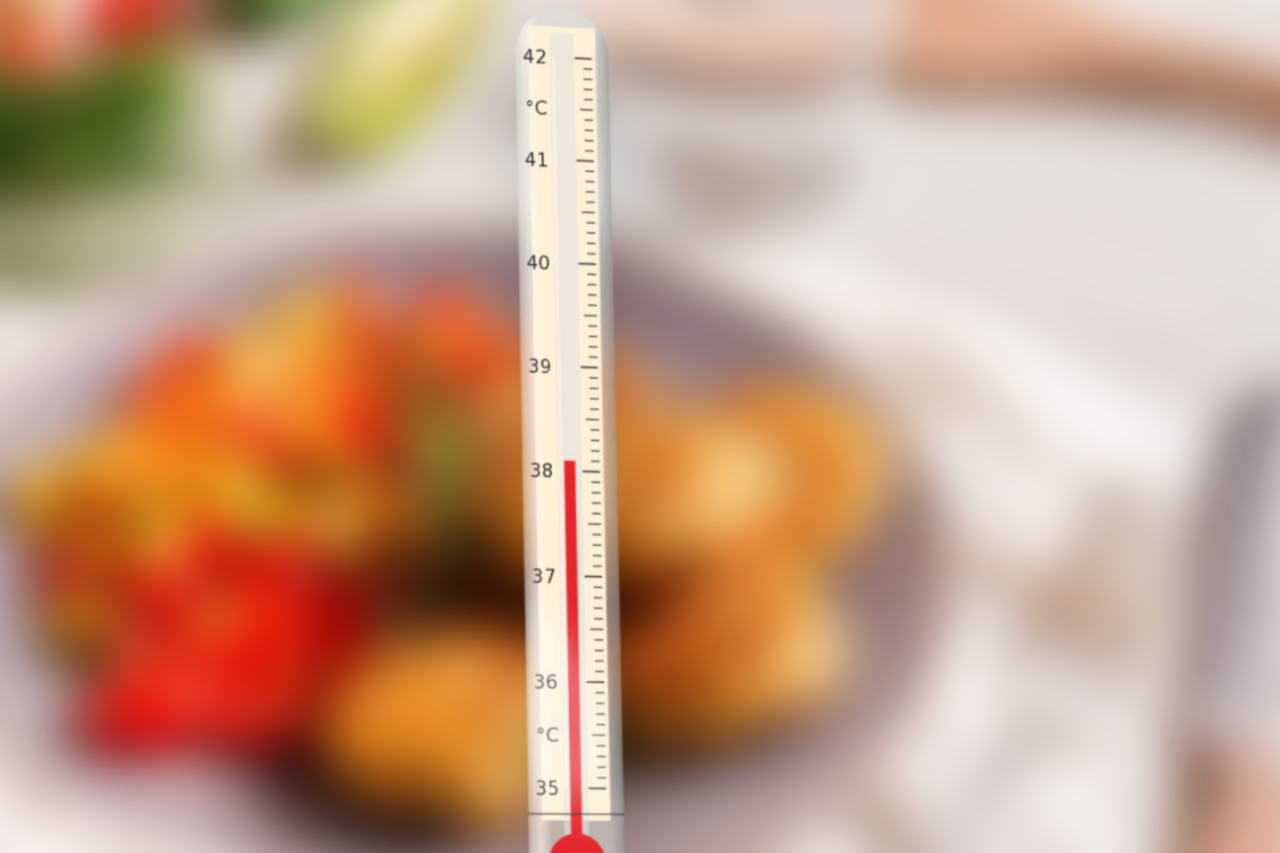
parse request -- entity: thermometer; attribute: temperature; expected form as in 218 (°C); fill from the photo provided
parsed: 38.1 (°C)
